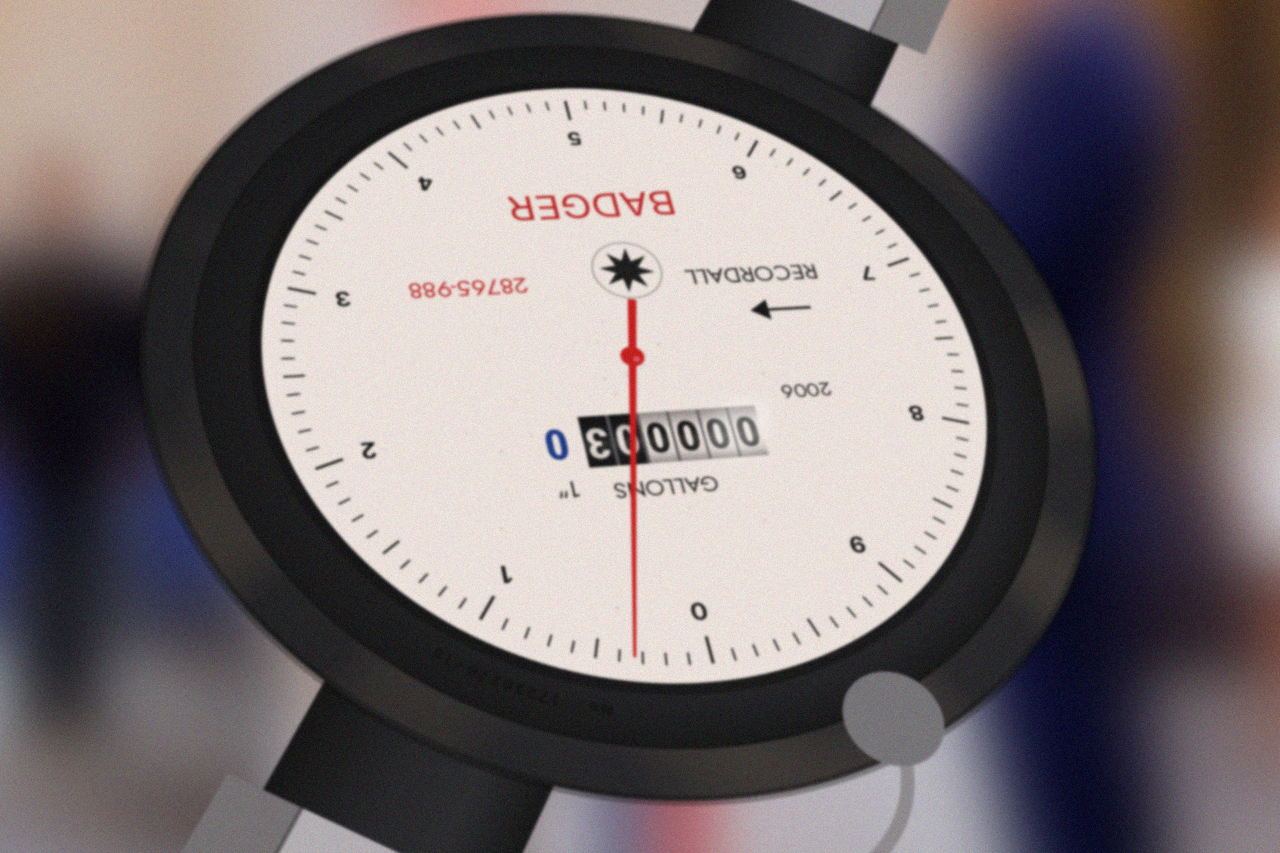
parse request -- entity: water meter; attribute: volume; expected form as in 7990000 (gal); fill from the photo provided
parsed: 30.3 (gal)
